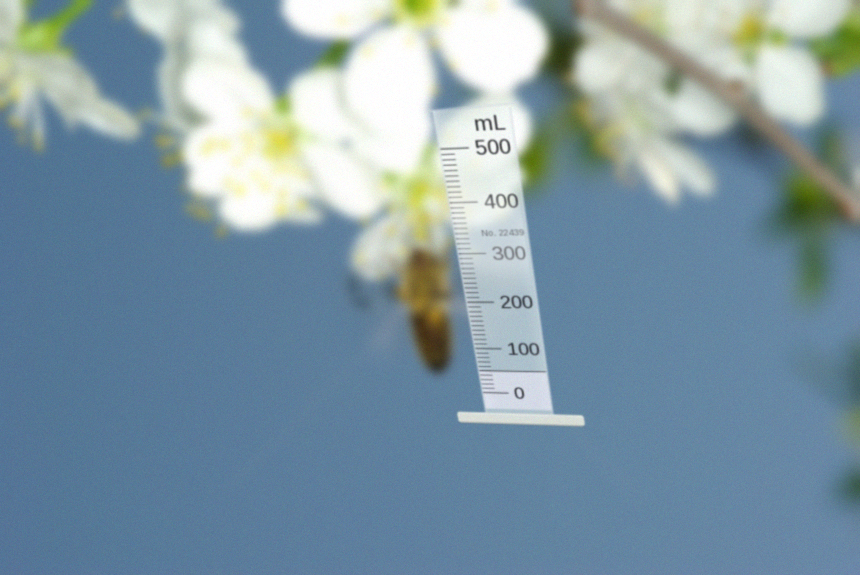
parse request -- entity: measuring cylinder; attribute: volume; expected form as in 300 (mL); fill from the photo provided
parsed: 50 (mL)
